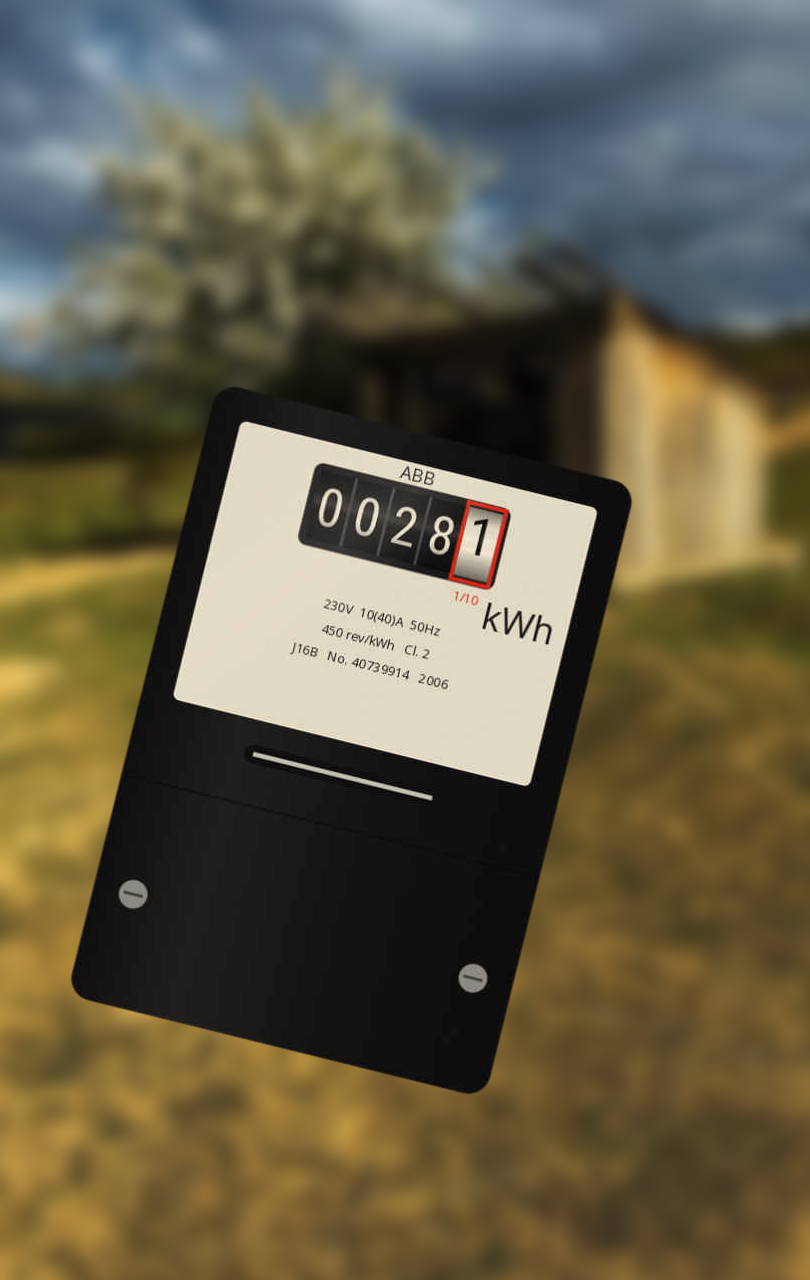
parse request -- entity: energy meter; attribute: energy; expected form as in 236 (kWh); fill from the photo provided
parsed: 28.1 (kWh)
